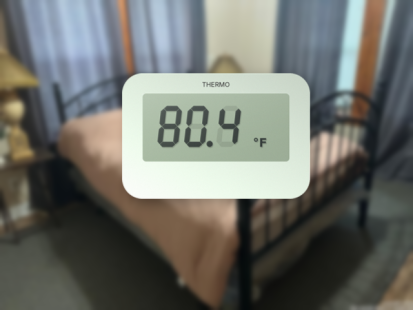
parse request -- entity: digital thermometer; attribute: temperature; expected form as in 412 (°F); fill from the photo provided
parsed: 80.4 (°F)
